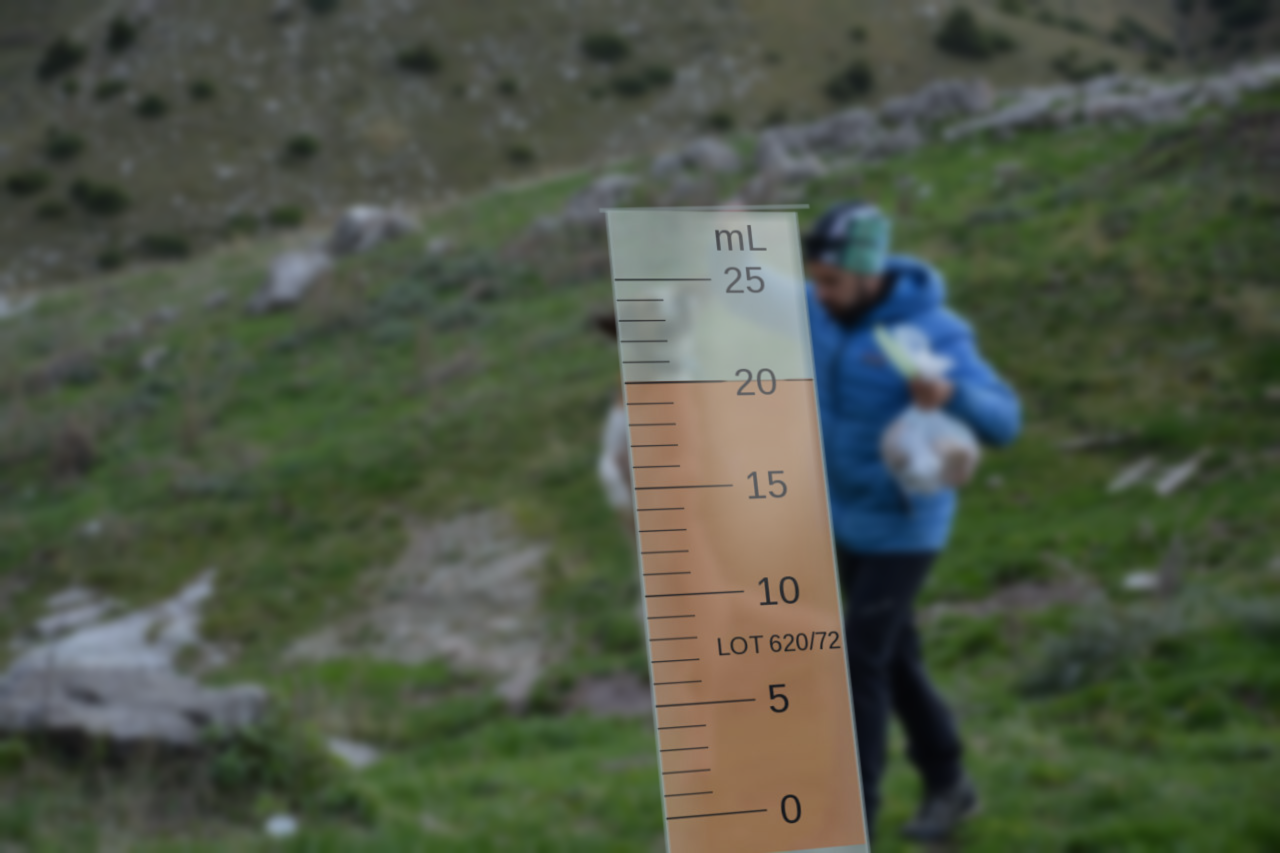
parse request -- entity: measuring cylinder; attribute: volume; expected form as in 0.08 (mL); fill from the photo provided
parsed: 20 (mL)
